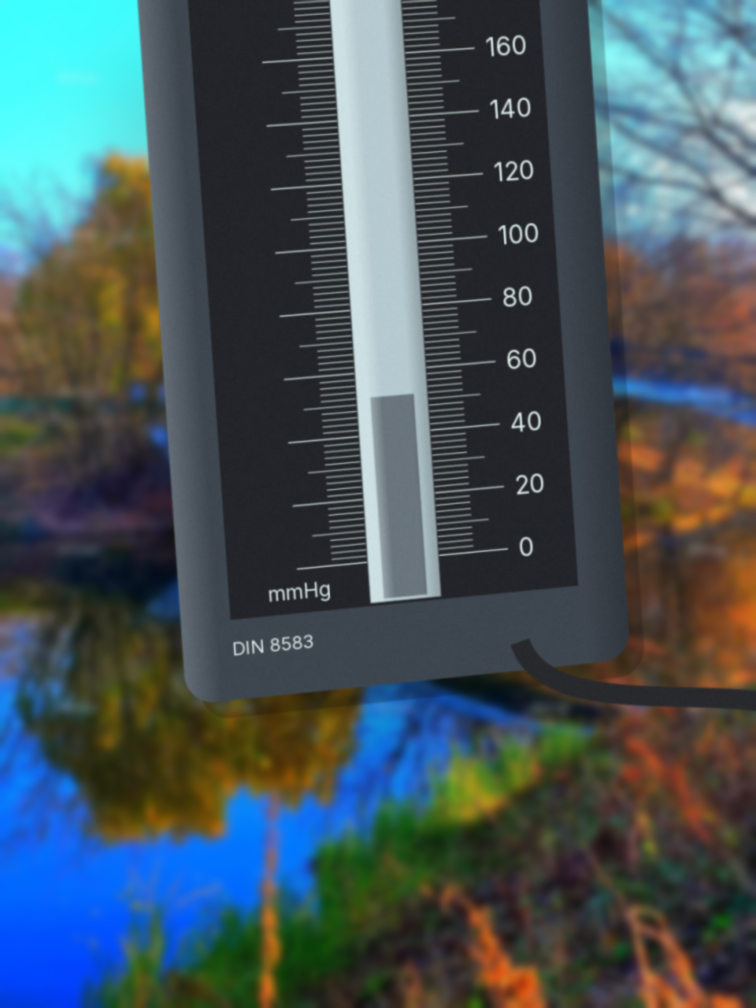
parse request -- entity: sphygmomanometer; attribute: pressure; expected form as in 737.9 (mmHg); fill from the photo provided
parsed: 52 (mmHg)
